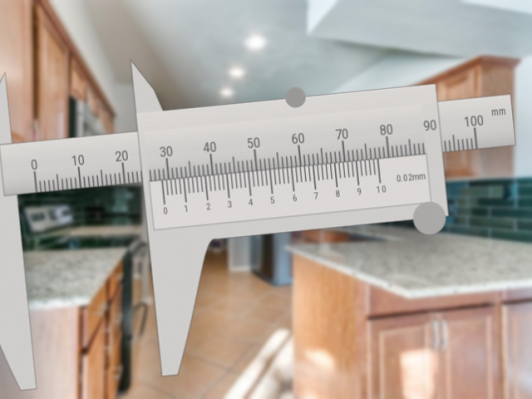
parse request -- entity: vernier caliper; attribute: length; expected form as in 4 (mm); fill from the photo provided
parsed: 28.5 (mm)
